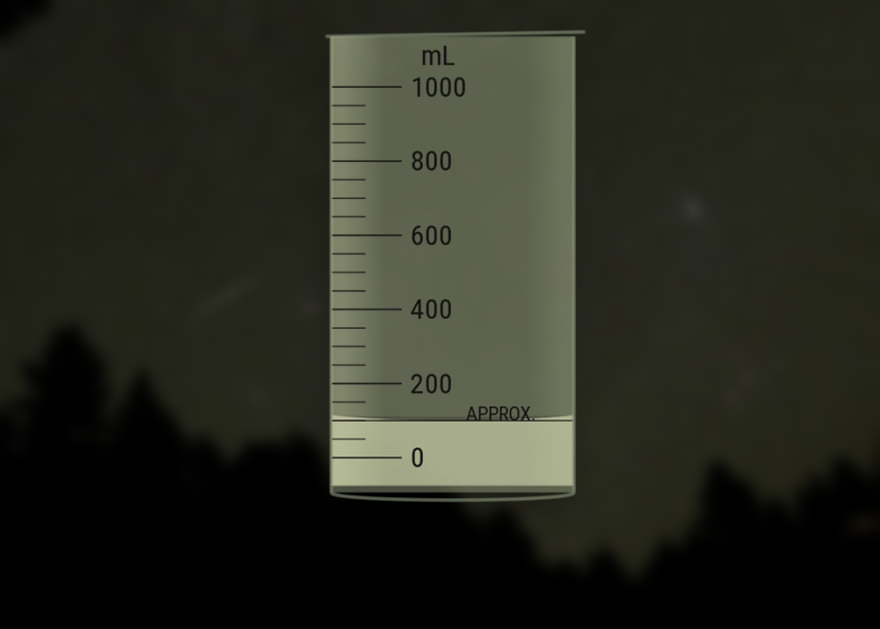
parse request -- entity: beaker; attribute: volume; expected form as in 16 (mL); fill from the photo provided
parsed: 100 (mL)
